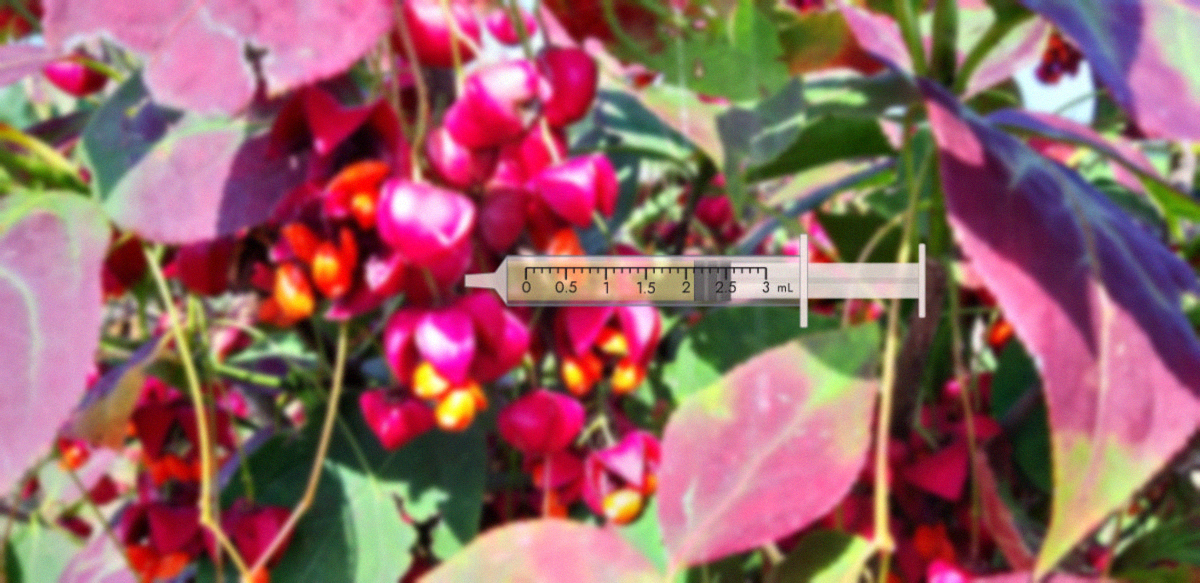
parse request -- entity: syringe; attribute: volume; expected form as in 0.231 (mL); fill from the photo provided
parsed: 2.1 (mL)
